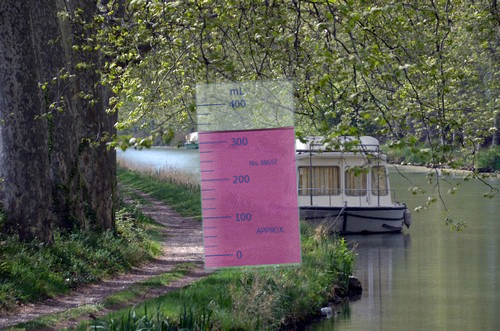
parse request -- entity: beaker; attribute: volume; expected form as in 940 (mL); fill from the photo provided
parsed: 325 (mL)
